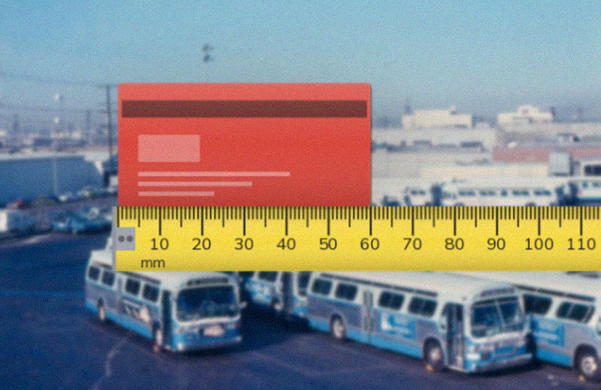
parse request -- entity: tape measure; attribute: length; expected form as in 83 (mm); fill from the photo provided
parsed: 60 (mm)
